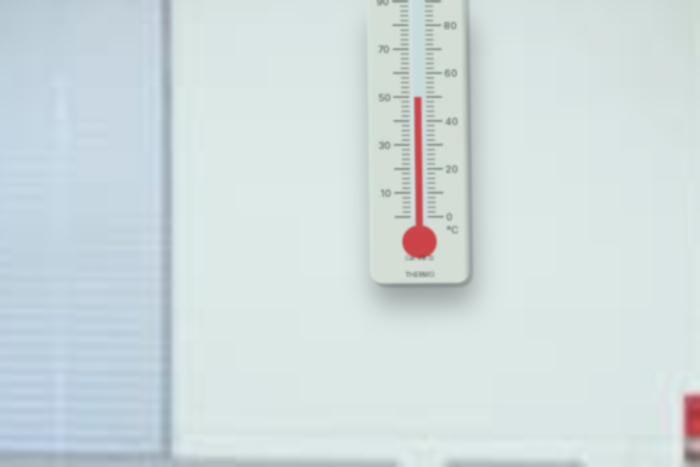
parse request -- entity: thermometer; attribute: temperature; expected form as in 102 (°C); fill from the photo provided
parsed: 50 (°C)
